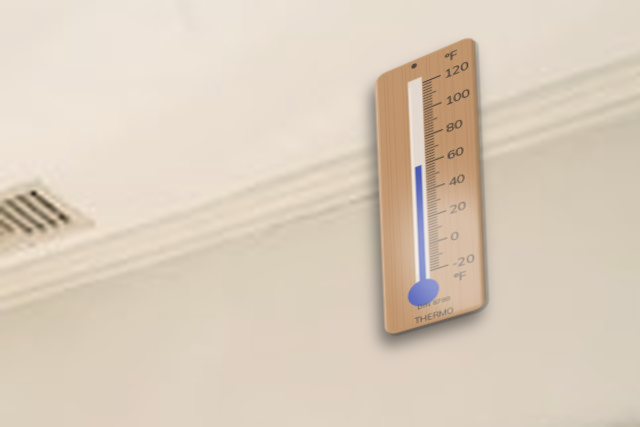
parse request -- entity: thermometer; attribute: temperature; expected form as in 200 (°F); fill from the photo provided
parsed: 60 (°F)
